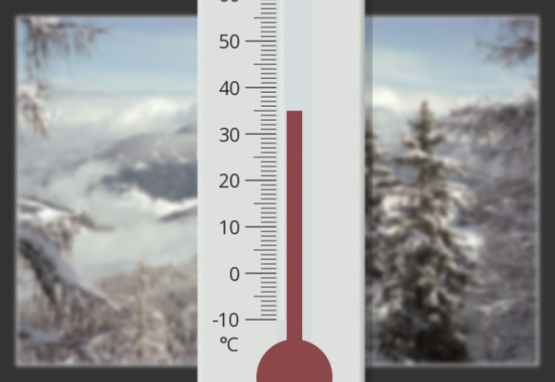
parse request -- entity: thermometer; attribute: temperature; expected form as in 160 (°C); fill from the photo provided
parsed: 35 (°C)
